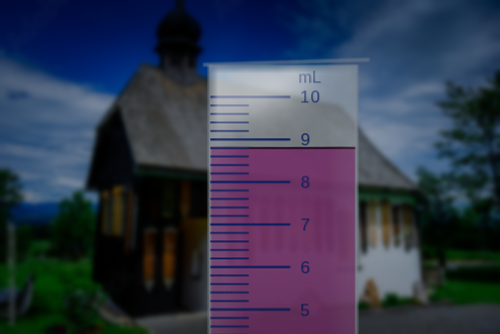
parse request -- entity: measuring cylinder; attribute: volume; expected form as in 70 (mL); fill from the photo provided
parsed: 8.8 (mL)
